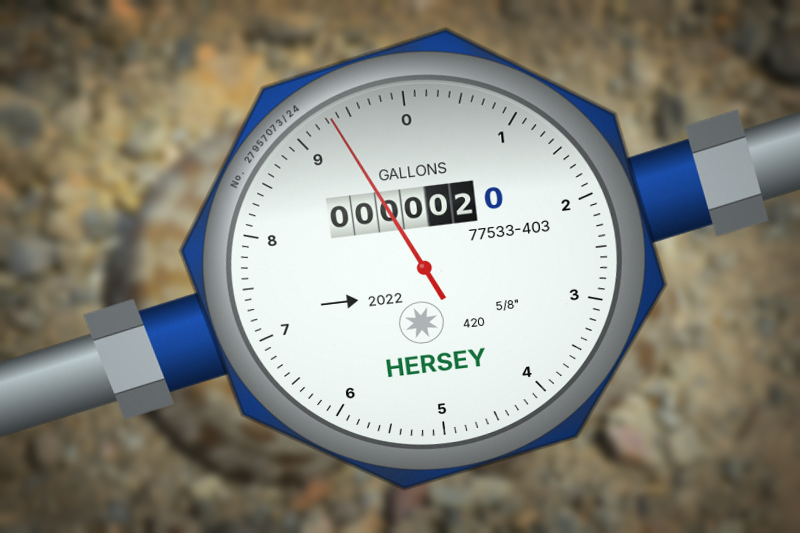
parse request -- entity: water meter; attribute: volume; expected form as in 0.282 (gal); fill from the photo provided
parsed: 19.3 (gal)
